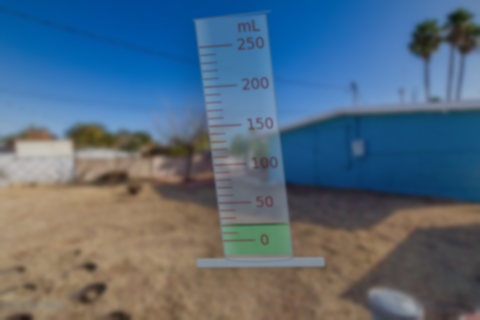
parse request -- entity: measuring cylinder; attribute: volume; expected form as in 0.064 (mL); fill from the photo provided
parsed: 20 (mL)
